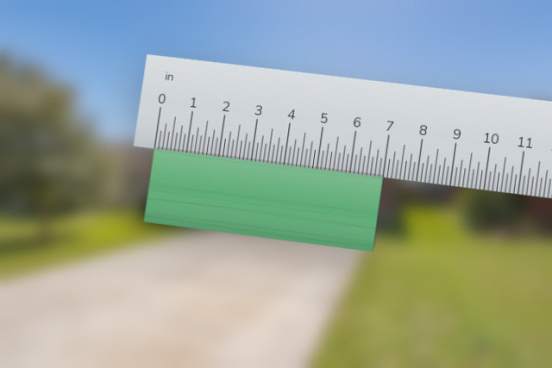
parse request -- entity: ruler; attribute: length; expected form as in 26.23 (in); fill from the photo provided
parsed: 7 (in)
